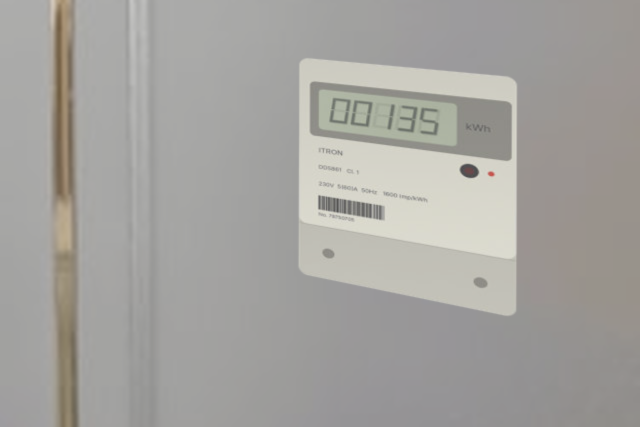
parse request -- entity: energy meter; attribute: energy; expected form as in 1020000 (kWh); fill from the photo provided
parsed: 135 (kWh)
